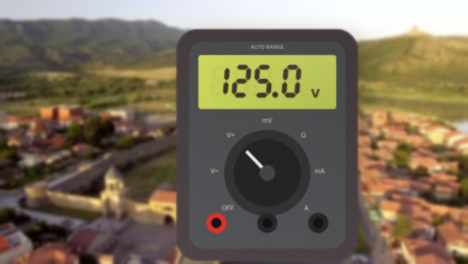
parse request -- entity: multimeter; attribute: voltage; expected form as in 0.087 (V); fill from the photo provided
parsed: 125.0 (V)
